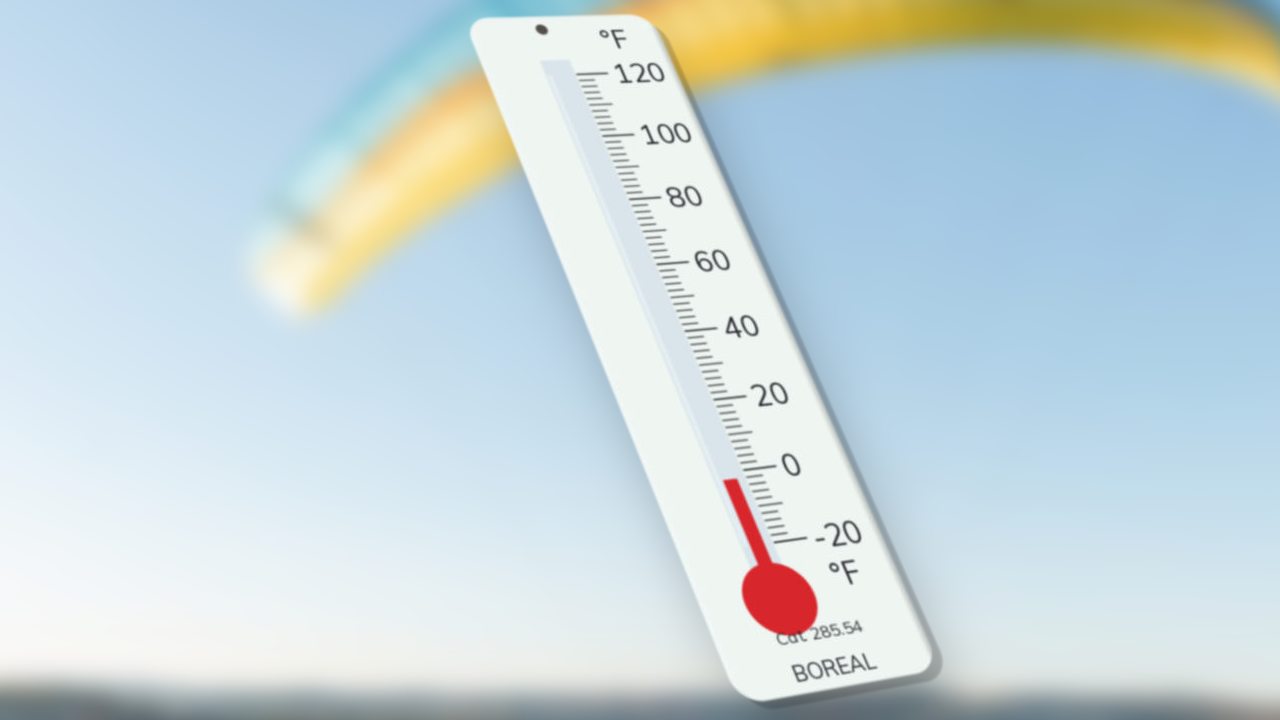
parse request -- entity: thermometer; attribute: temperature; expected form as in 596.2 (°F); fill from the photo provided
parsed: -2 (°F)
